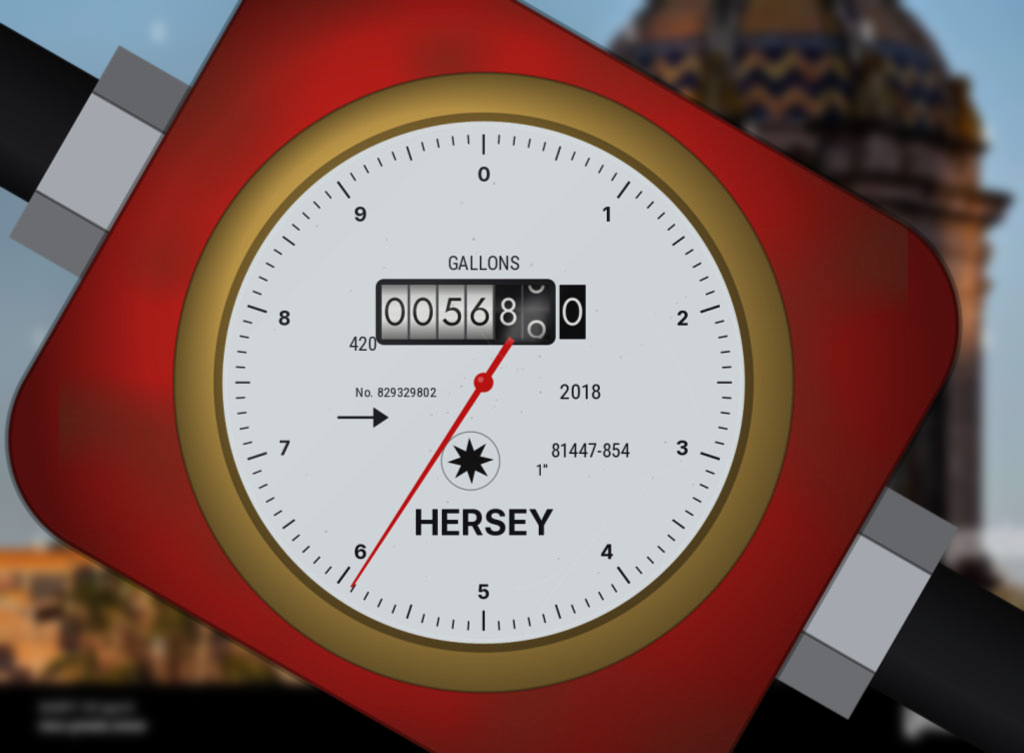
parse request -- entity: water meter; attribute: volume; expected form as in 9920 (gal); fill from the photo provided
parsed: 56885.9 (gal)
